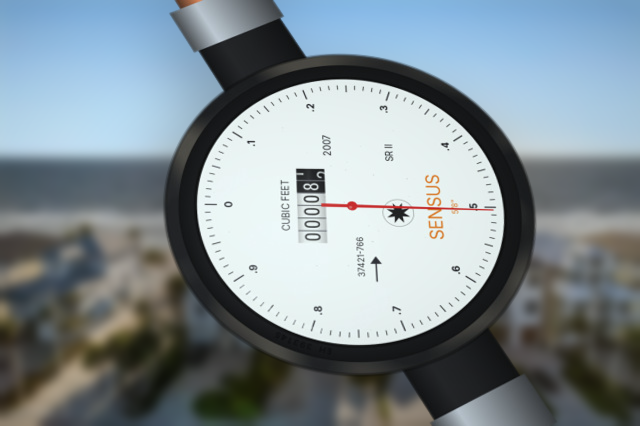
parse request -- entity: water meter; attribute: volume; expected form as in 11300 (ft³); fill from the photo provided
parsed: 81.50 (ft³)
